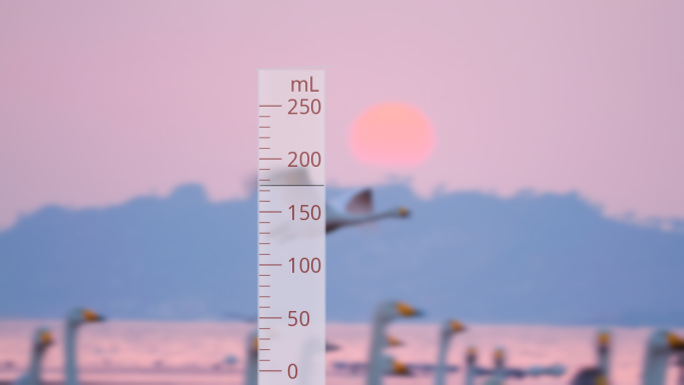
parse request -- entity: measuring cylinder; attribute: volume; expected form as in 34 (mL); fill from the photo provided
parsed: 175 (mL)
